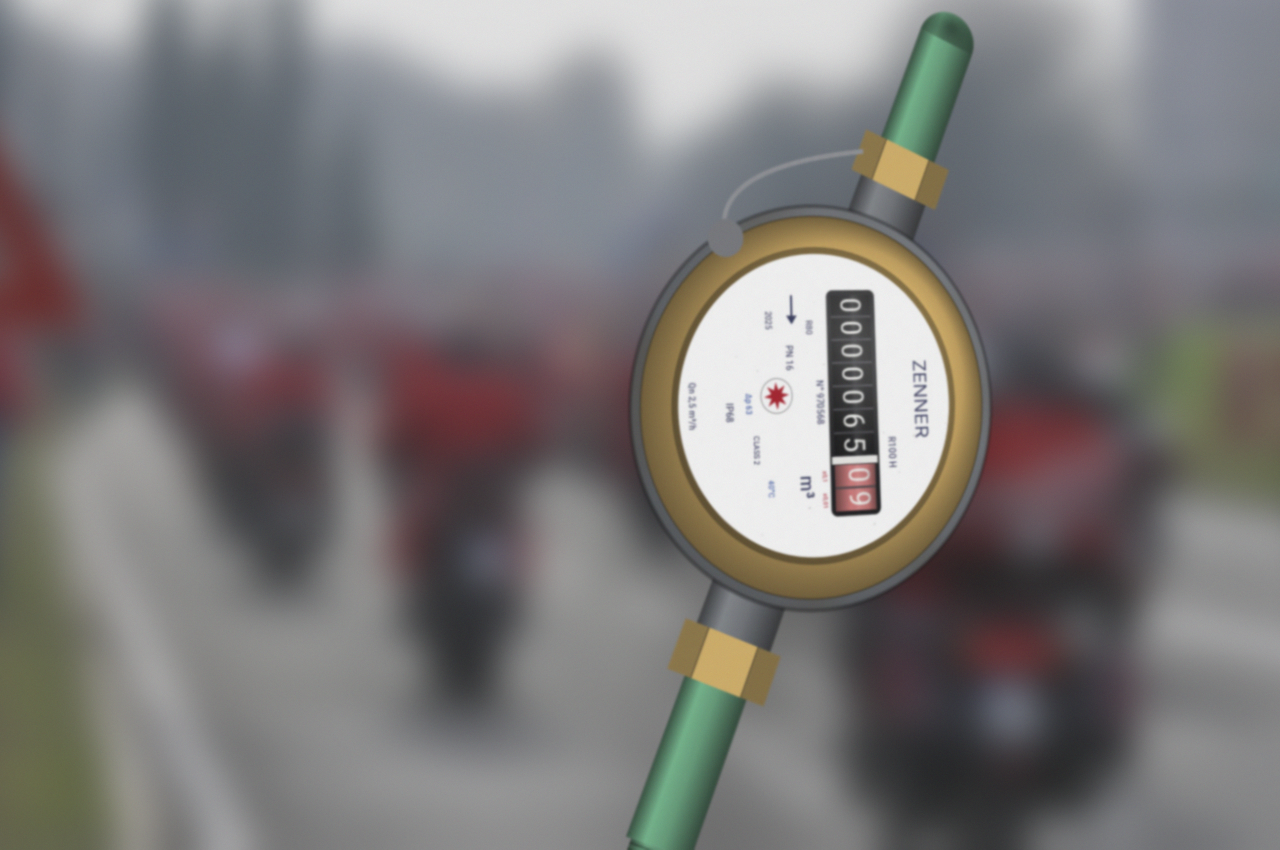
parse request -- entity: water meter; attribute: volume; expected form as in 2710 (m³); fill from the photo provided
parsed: 65.09 (m³)
